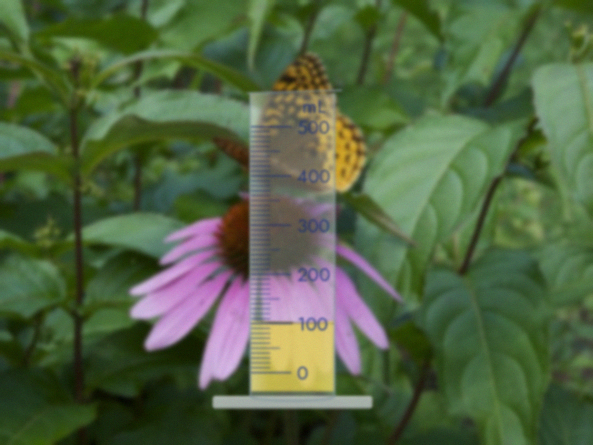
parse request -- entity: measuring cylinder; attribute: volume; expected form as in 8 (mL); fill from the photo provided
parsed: 100 (mL)
